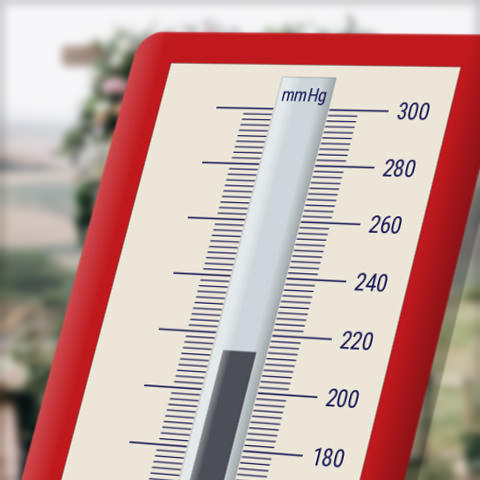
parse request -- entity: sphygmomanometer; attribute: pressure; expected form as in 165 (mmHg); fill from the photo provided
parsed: 214 (mmHg)
